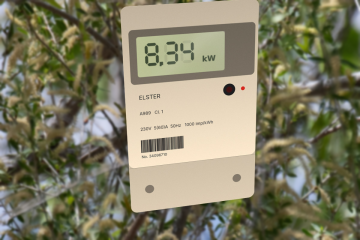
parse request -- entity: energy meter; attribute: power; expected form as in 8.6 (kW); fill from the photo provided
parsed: 8.34 (kW)
